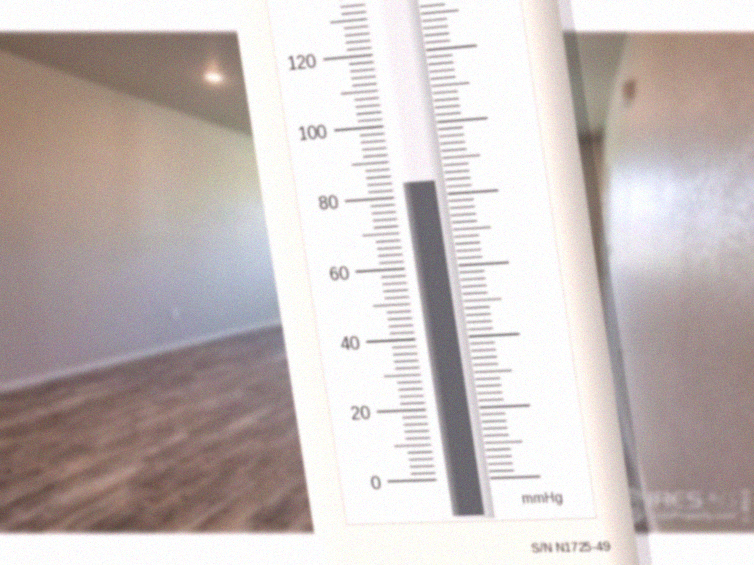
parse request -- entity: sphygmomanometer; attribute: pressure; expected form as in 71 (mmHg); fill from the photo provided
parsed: 84 (mmHg)
